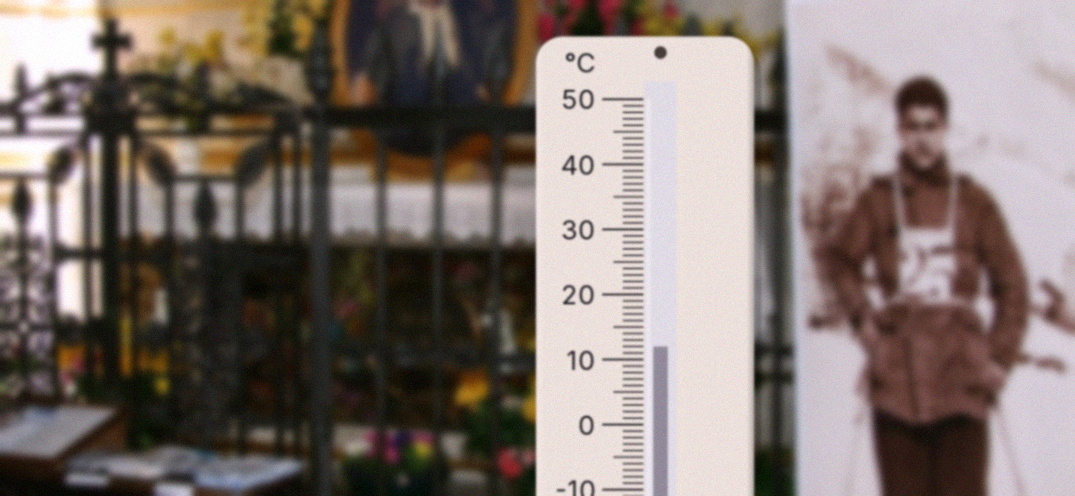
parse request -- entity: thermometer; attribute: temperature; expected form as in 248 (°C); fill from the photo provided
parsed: 12 (°C)
